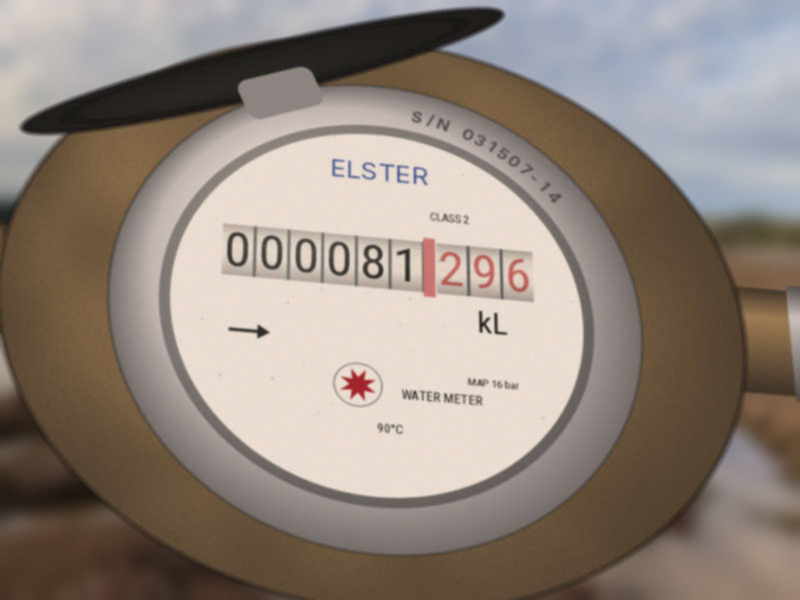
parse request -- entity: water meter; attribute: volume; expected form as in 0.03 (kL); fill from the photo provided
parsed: 81.296 (kL)
